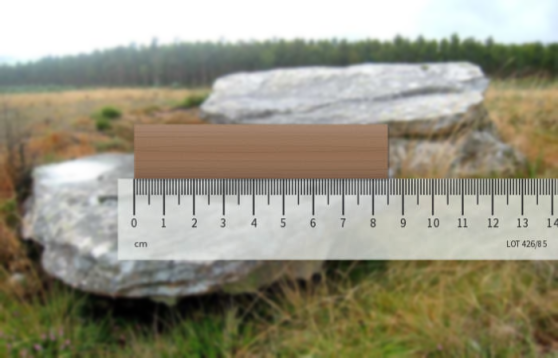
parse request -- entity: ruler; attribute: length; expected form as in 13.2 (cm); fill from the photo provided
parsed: 8.5 (cm)
